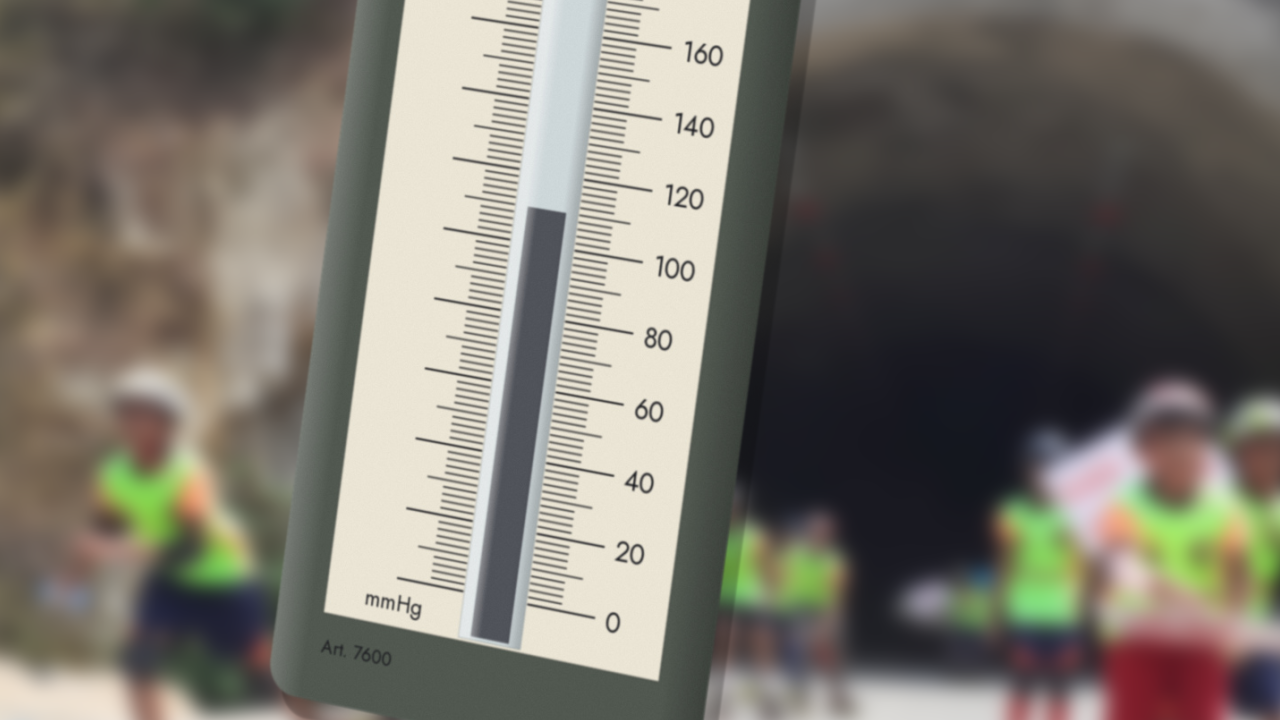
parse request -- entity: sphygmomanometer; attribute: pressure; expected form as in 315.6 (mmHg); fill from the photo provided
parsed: 110 (mmHg)
